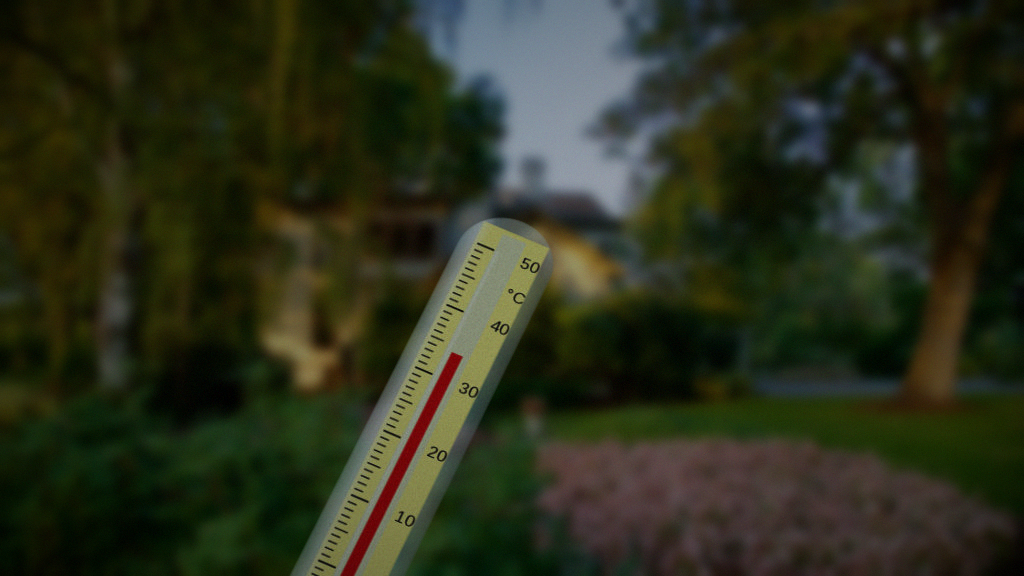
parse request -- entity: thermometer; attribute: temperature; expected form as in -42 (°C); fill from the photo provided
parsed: 34 (°C)
